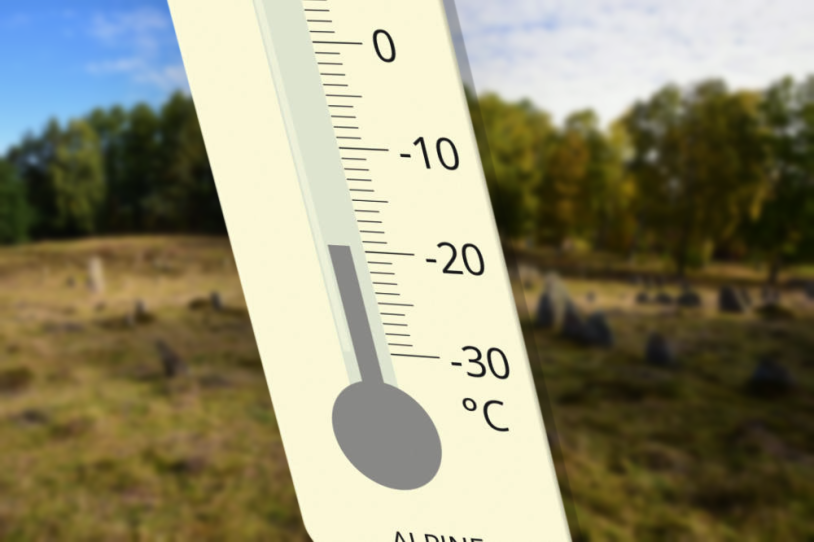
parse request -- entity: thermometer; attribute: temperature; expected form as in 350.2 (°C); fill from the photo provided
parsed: -19.5 (°C)
